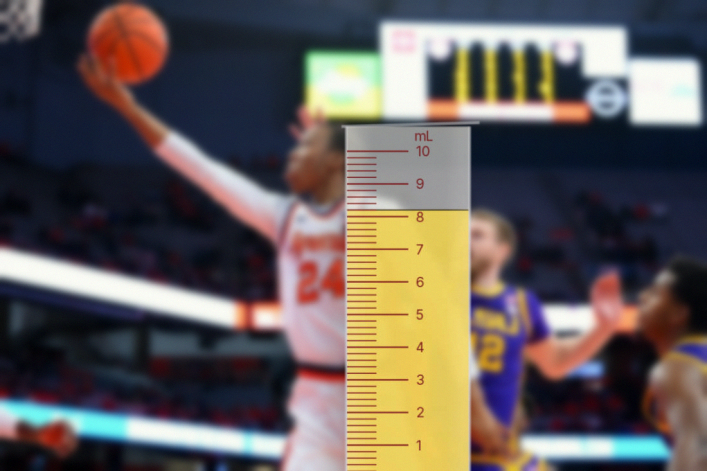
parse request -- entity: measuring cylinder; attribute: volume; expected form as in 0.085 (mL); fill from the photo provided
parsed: 8.2 (mL)
